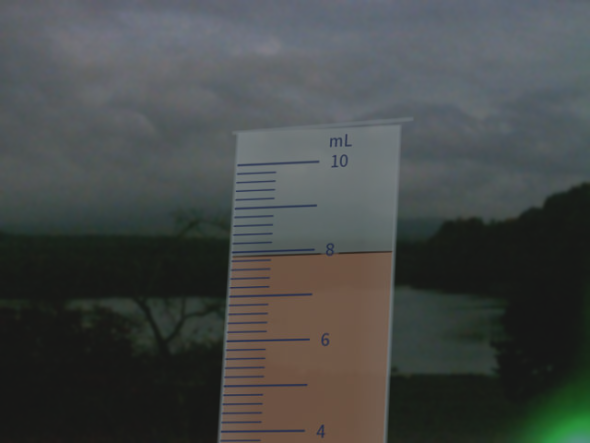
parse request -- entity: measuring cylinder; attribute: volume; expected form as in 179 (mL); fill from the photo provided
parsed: 7.9 (mL)
